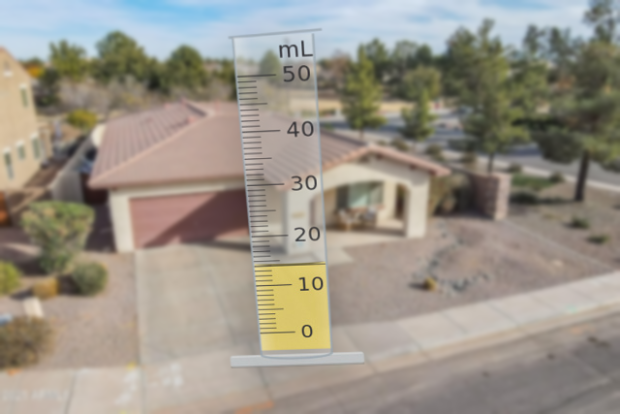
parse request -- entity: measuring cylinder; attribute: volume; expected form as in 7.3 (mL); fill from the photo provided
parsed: 14 (mL)
